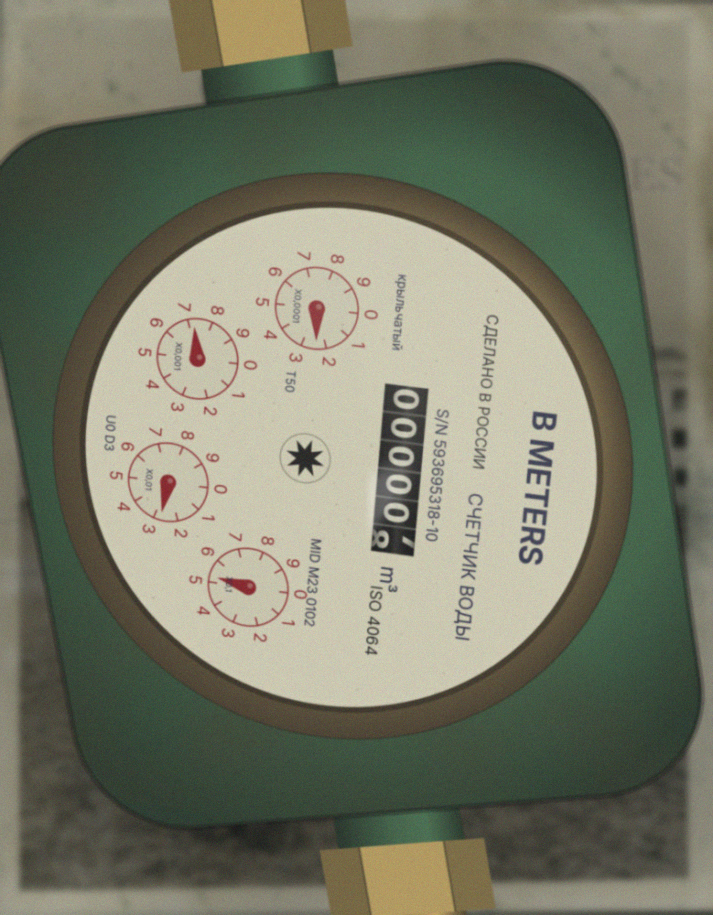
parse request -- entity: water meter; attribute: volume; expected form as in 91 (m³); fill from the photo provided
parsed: 7.5272 (m³)
